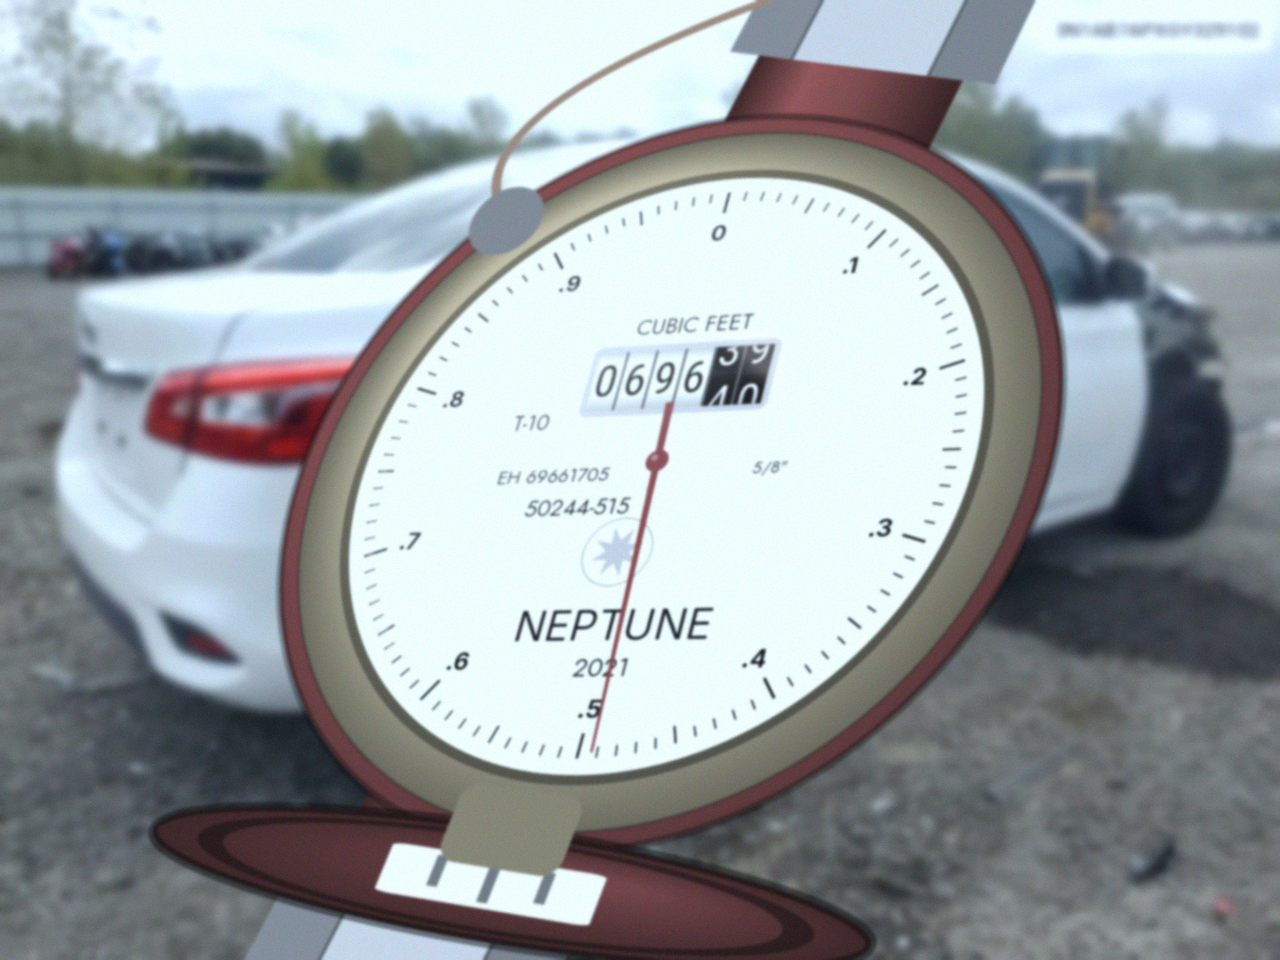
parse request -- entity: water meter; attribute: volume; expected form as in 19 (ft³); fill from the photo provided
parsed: 69639.49 (ft³)
